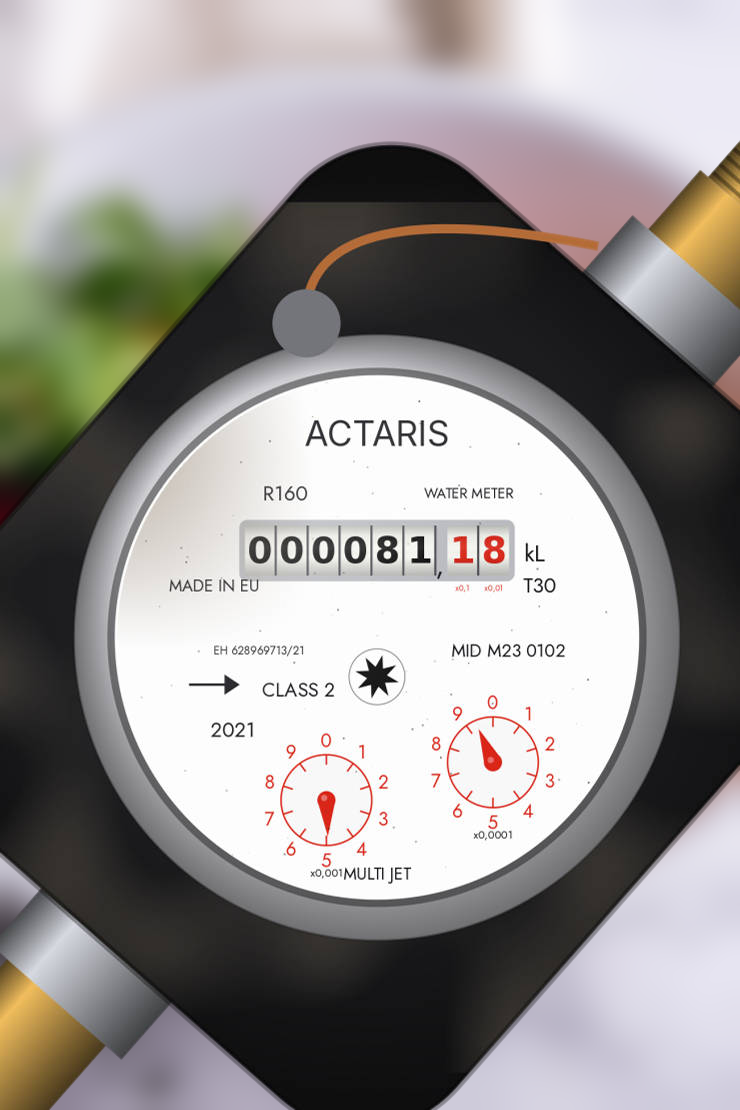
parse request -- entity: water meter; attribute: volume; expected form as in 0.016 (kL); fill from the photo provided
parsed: 81.1849 (kL)
